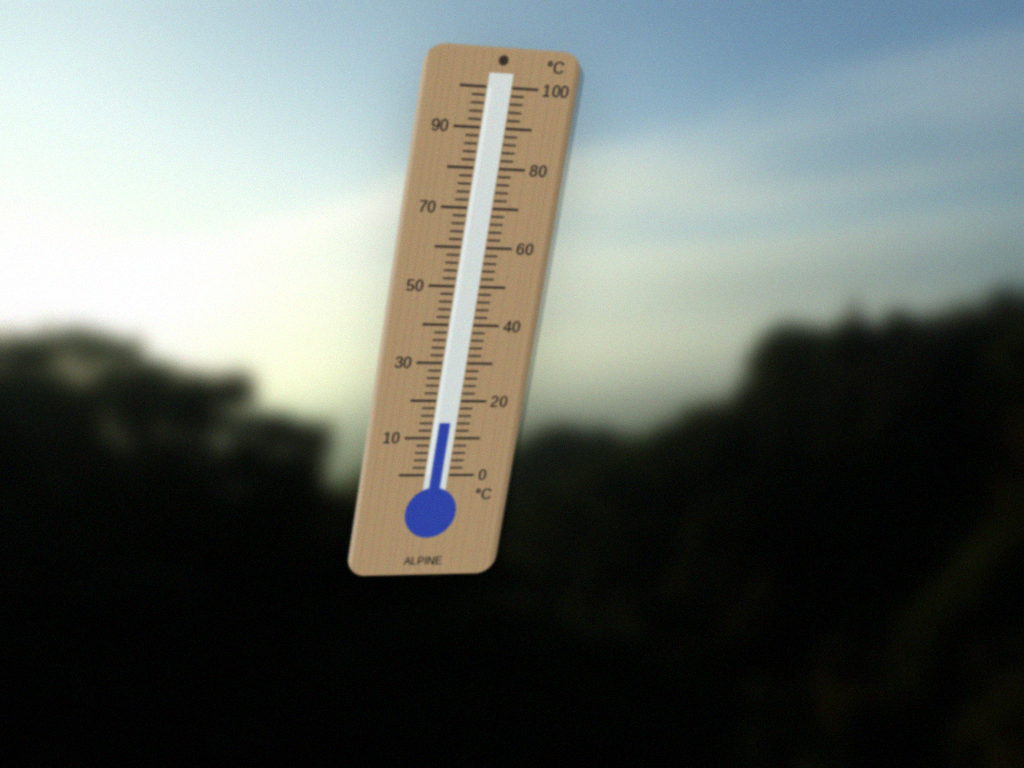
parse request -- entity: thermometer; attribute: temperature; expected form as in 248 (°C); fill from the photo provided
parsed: 14 (°C)
